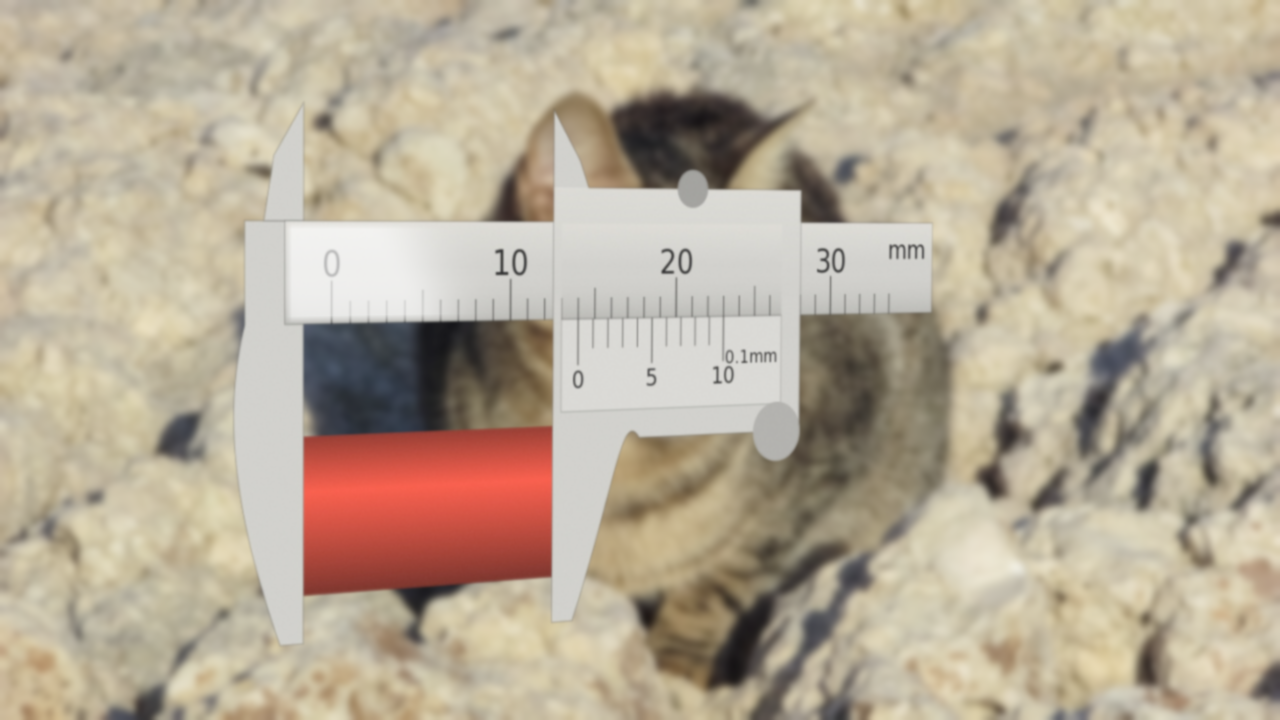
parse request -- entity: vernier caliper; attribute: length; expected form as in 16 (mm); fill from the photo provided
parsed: 14.0 (mm)
